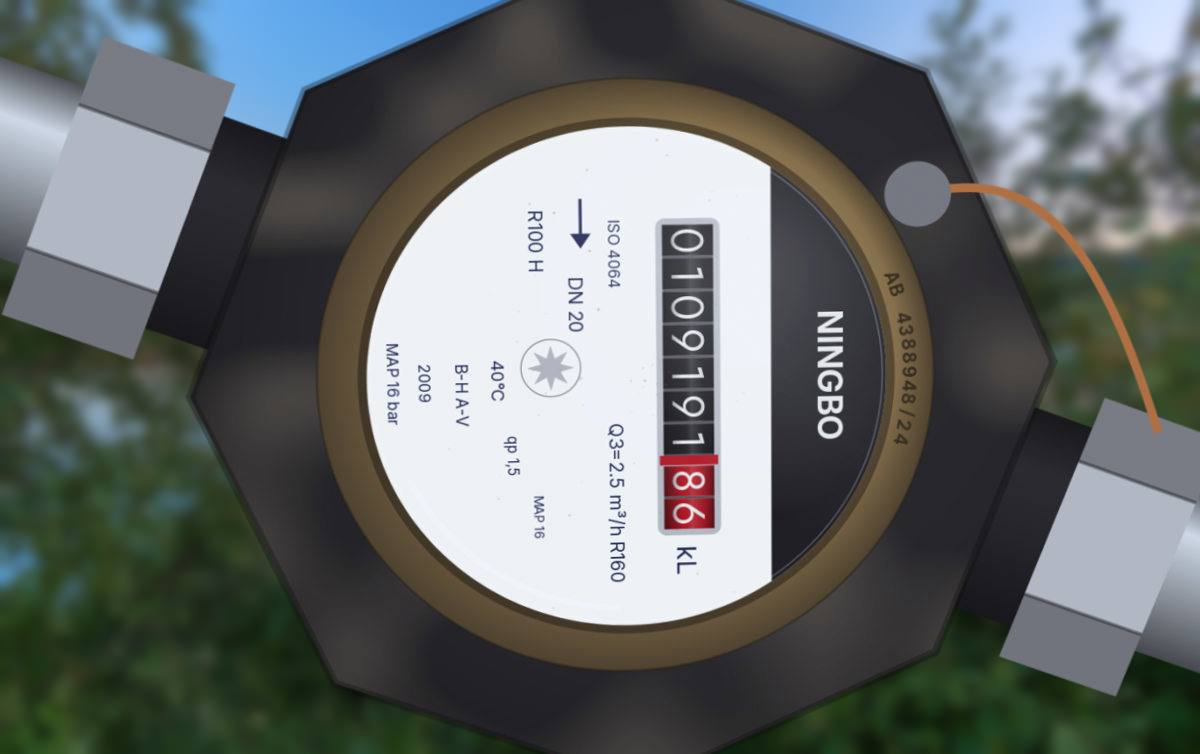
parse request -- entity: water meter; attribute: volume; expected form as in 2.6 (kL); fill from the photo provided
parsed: 109191.86 (kL)
